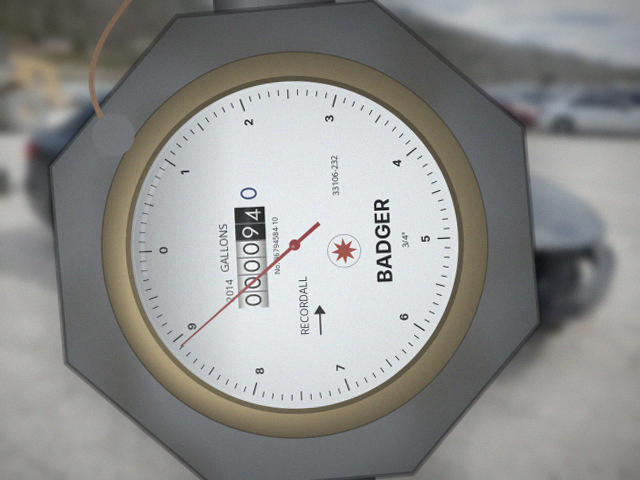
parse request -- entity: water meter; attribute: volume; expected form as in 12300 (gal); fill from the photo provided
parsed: 938.9 (gal)
